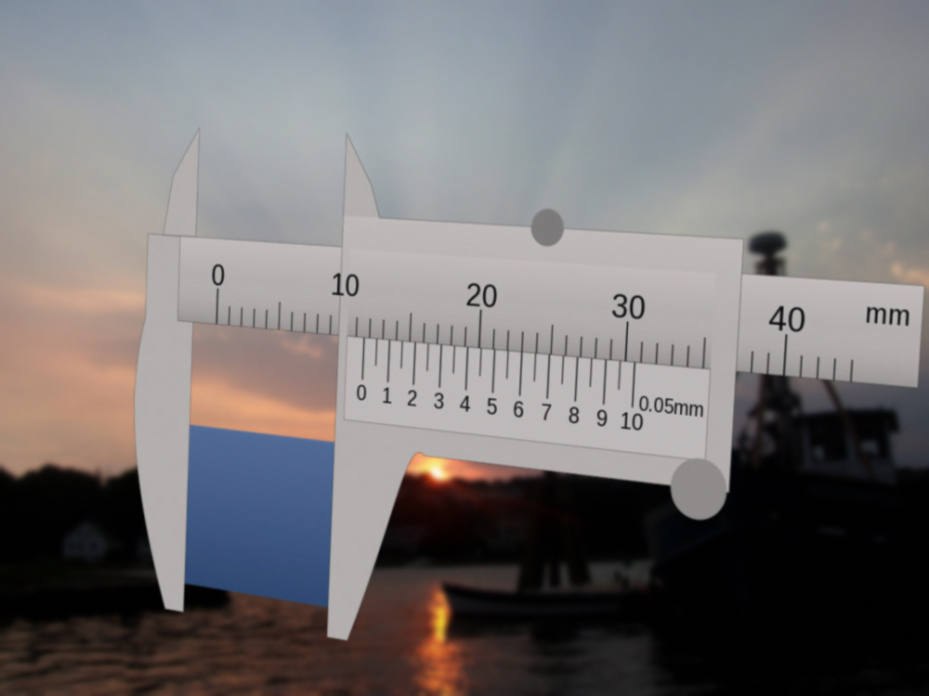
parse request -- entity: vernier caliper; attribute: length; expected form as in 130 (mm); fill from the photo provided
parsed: 11.6 (mm)
